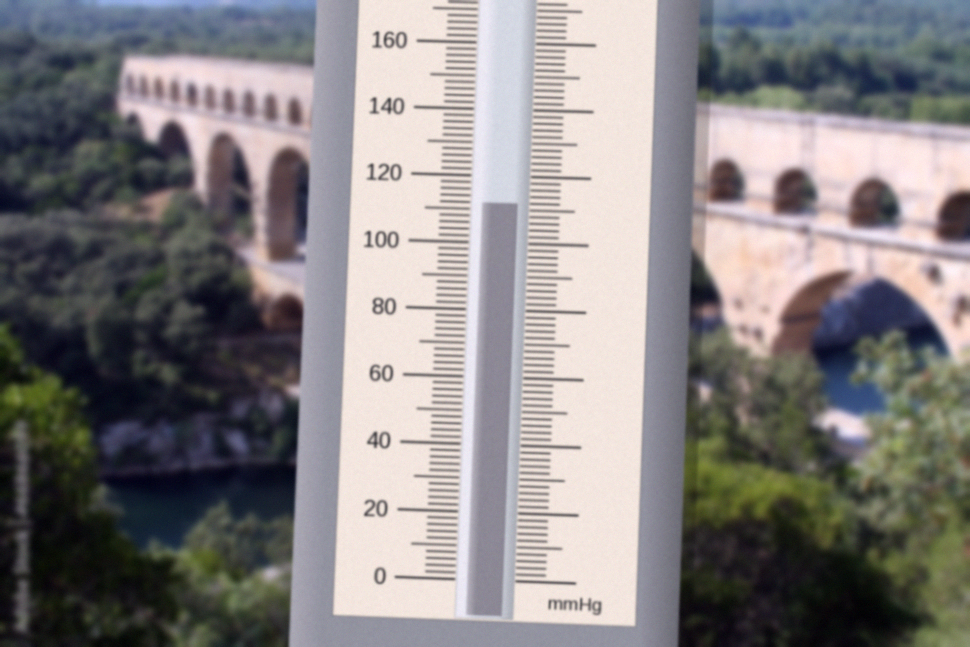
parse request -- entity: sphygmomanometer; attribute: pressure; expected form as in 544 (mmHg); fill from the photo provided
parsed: 112 (mmHg)
